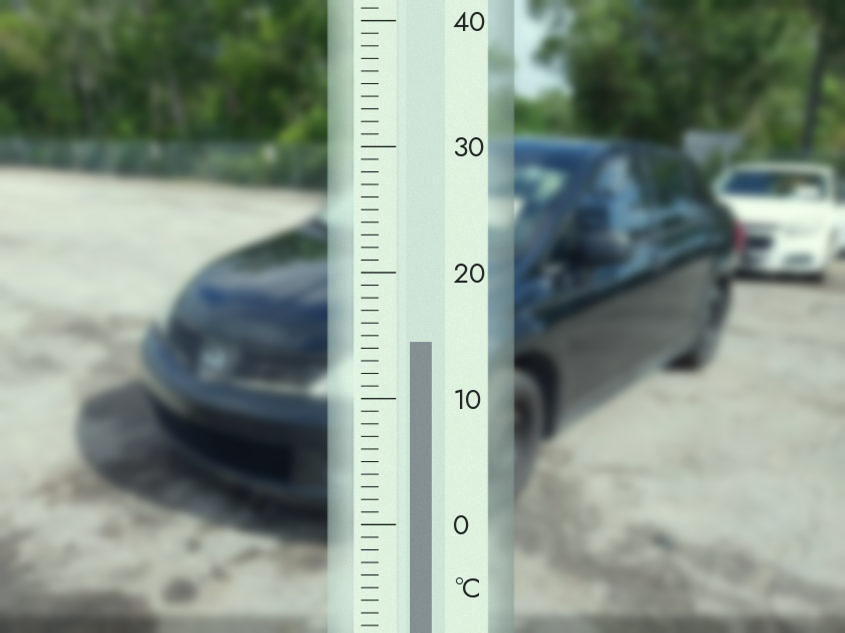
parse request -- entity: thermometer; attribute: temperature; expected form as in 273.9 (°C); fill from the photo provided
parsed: 14.5 (°C)
